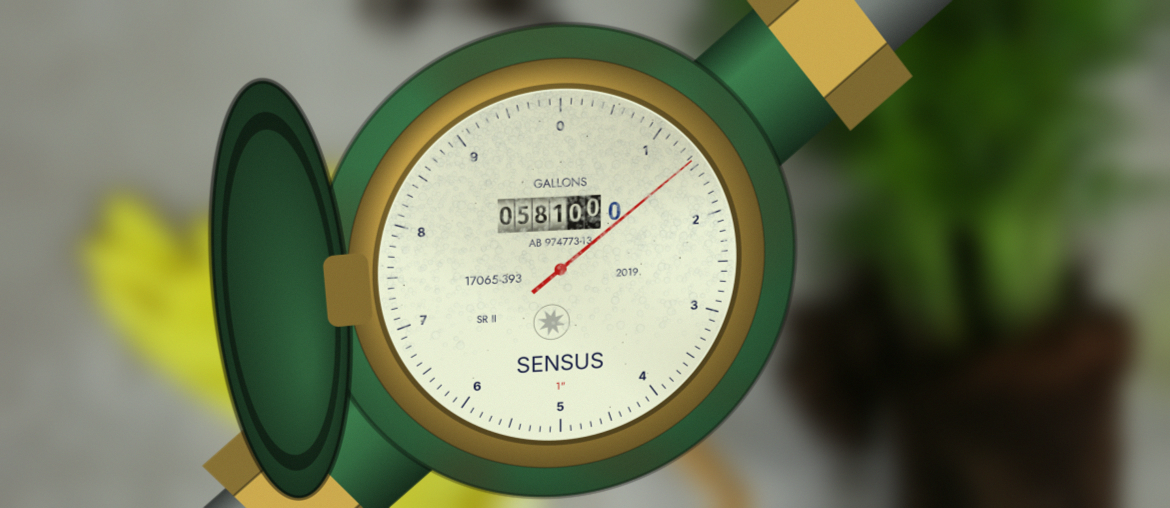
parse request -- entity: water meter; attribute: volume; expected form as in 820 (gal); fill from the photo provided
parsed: 581001.4 (gal)
